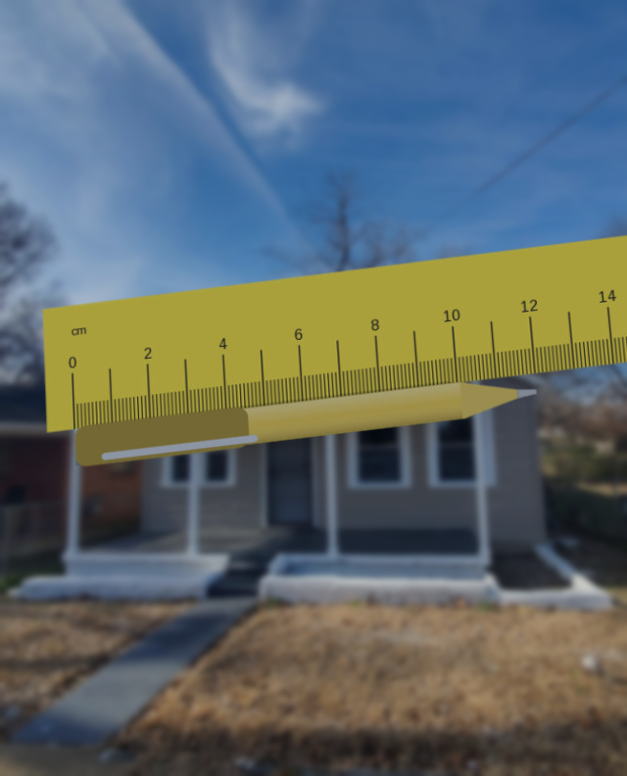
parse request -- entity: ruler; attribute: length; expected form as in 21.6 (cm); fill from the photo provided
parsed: 12 (cm)
